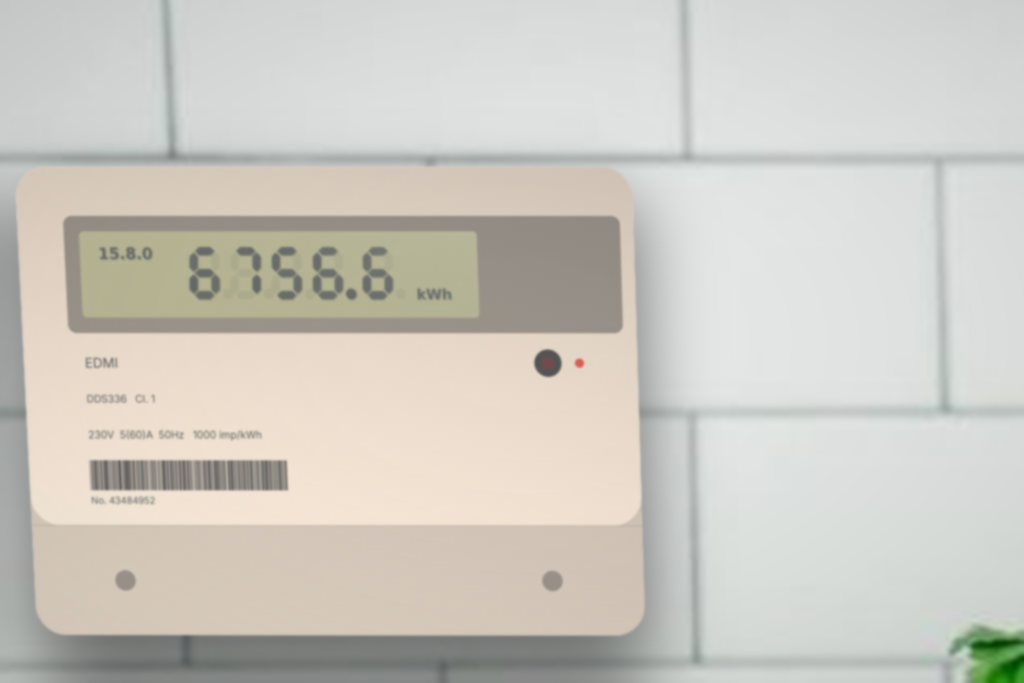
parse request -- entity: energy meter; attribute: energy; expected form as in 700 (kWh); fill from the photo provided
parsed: 6756.6 (kWh)
